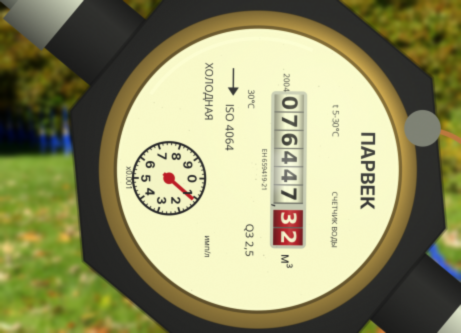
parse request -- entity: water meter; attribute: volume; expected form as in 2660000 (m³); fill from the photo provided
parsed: 76447.321 (m³)
